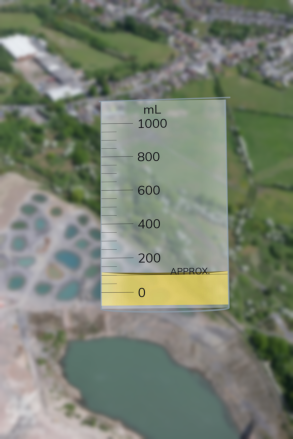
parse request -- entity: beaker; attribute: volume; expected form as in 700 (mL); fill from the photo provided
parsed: 100 (mL)
